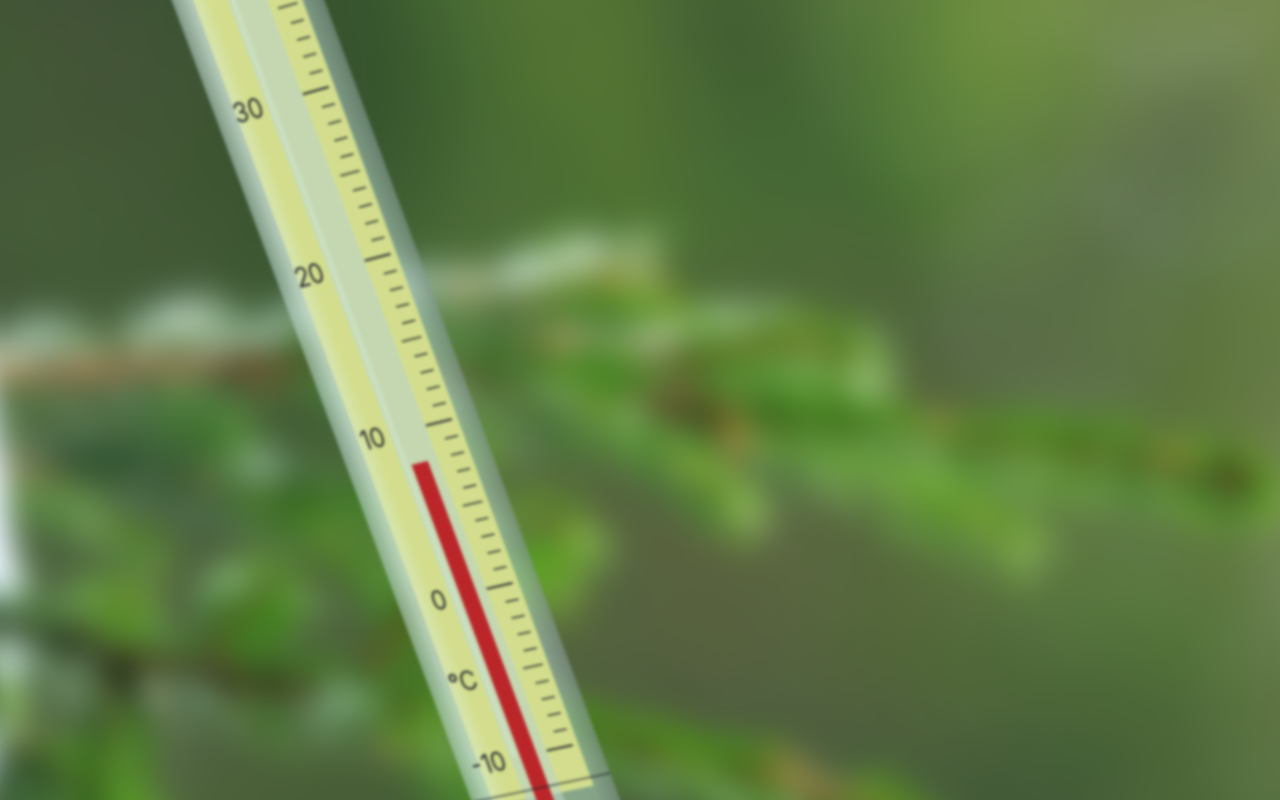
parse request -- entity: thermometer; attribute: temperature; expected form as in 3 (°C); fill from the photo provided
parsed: 8 (°C)
